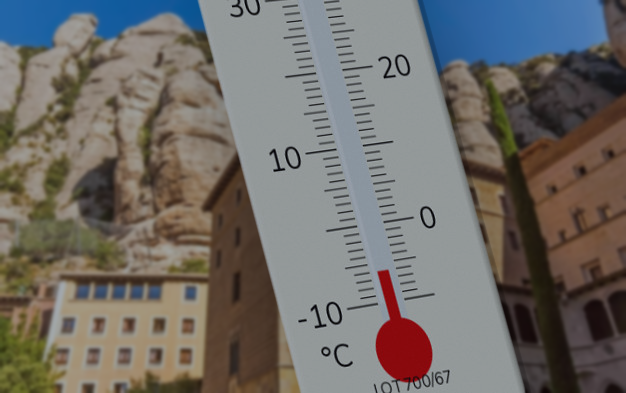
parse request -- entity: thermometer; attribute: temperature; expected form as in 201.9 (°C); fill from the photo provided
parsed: -6 (°C)
